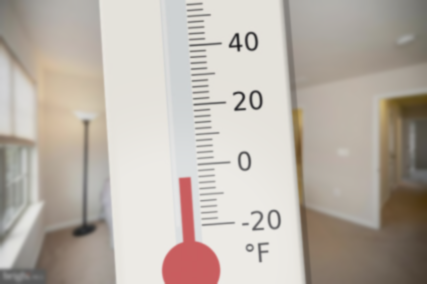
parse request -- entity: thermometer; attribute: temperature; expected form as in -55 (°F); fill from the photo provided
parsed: -4 (°F)
